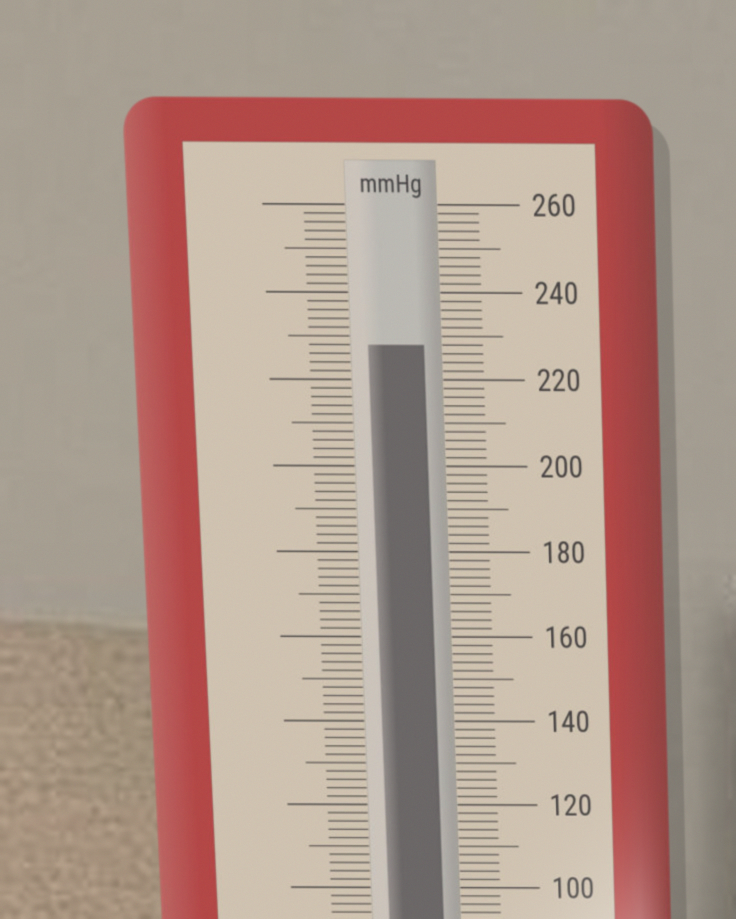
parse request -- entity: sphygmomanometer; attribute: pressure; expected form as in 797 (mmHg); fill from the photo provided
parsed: 228 (mmHg)
